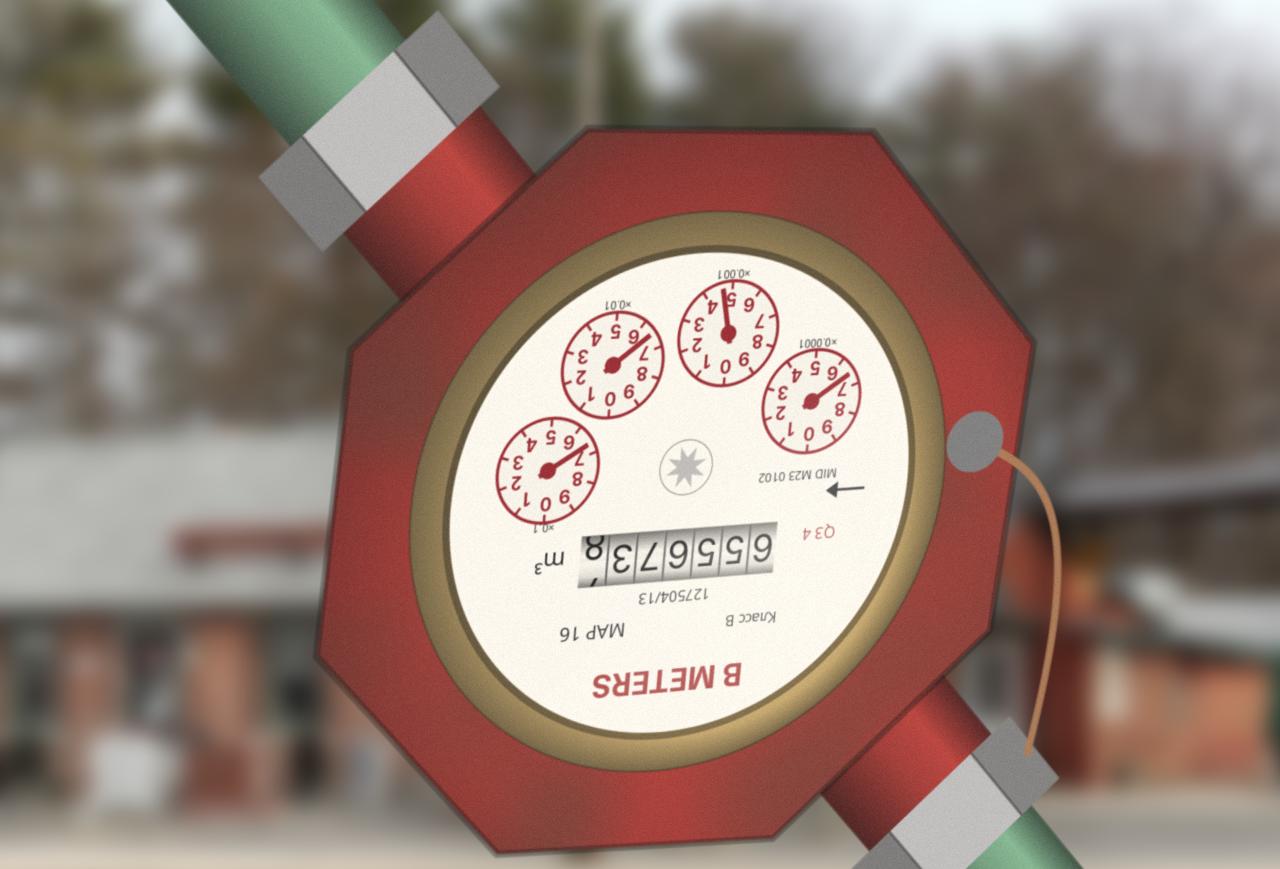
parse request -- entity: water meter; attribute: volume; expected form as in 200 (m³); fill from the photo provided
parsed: 6556737.6646 (m³)
